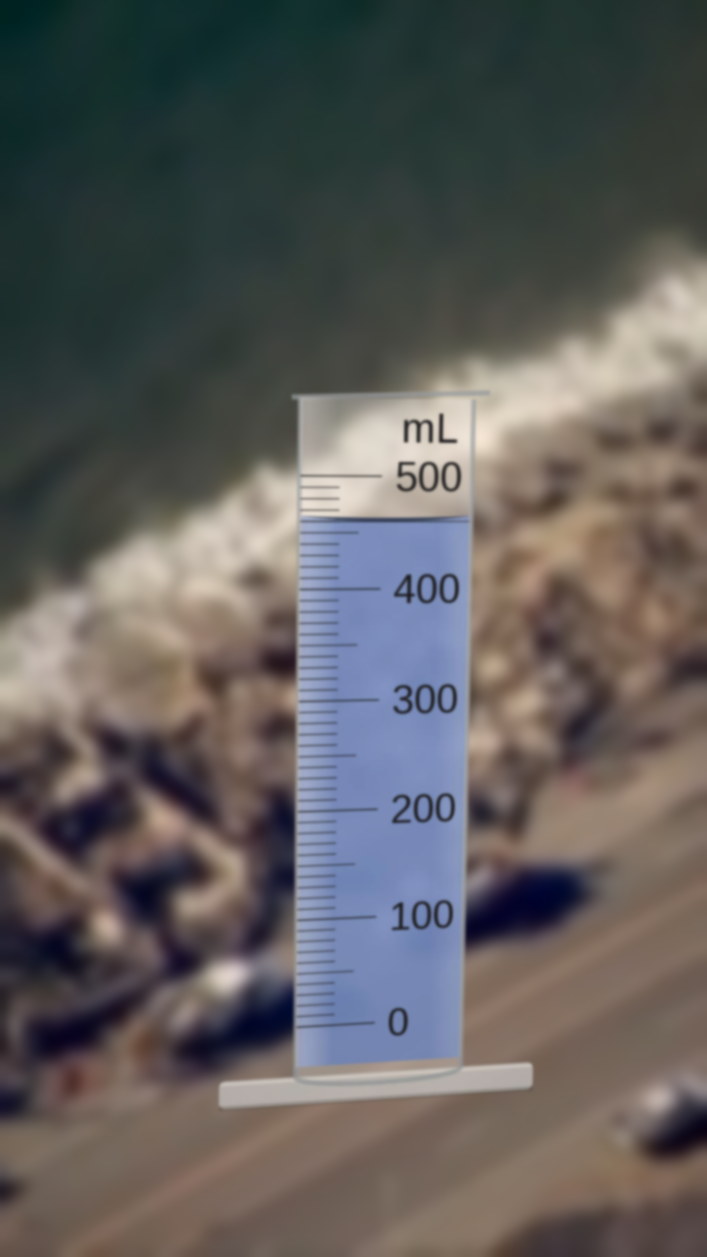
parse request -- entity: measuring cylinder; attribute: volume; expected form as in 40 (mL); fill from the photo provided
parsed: 460 (mL)
